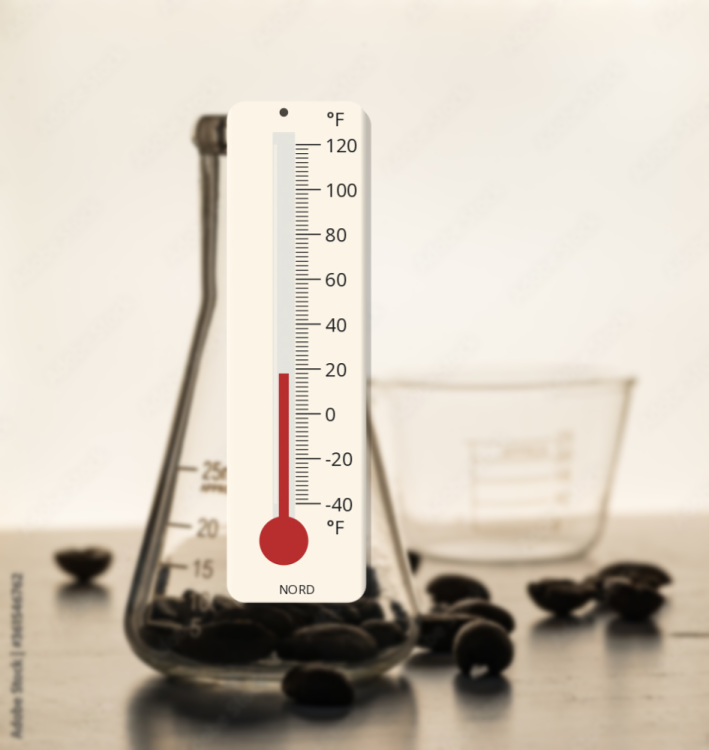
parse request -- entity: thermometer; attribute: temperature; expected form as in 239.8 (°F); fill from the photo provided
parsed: 18 (°F)
